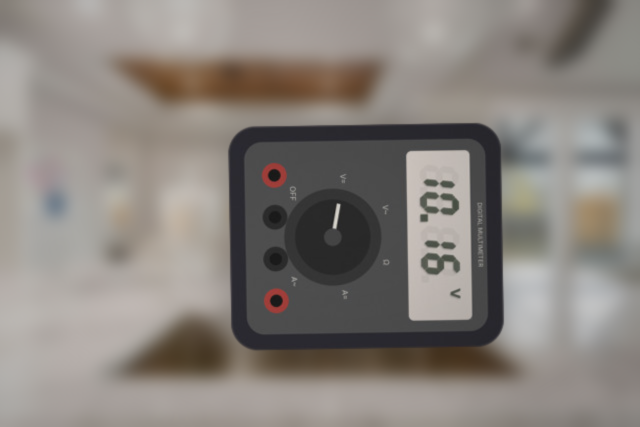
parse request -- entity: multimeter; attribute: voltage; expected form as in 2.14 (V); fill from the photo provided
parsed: 10.16 (V)
